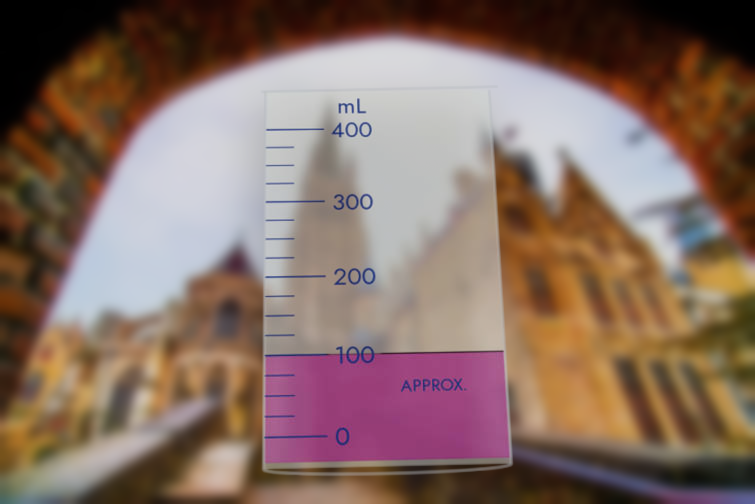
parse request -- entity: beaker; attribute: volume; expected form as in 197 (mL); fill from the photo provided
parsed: 100 (mL)
